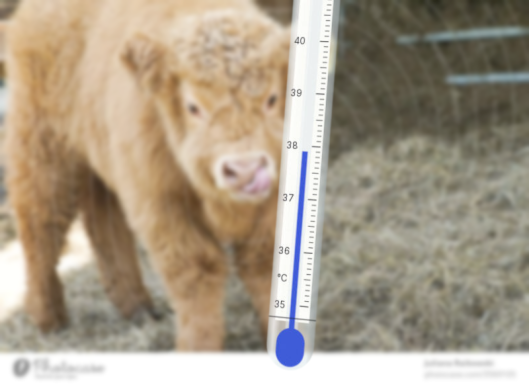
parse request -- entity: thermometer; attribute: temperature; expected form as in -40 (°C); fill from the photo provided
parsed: 37.9 (°C)
